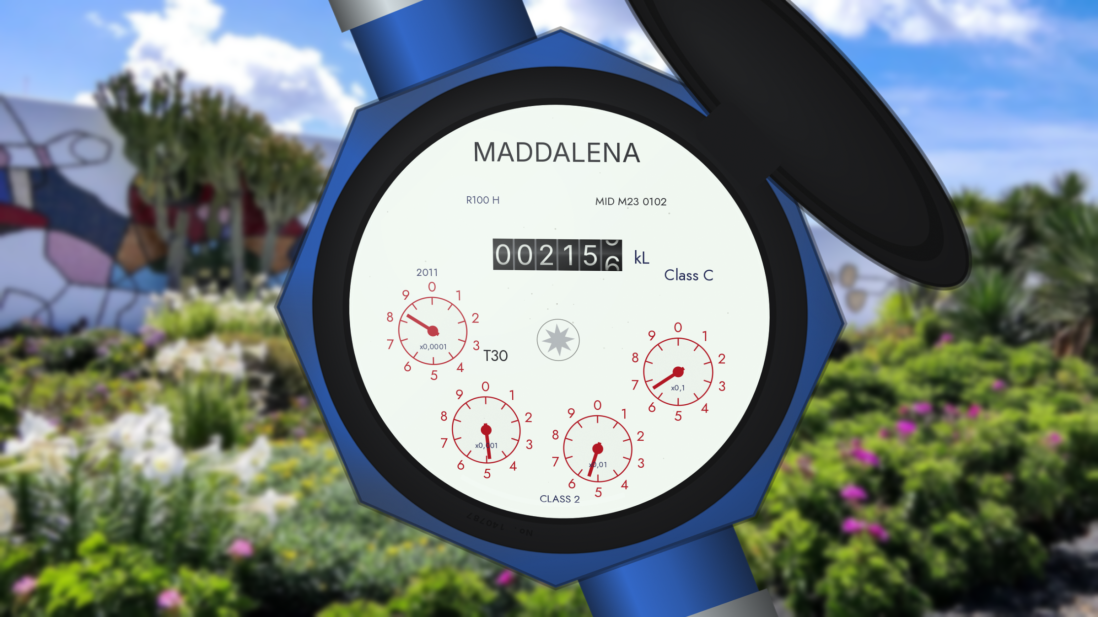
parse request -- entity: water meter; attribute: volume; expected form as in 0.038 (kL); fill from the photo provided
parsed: 2155.6548 (kL)
